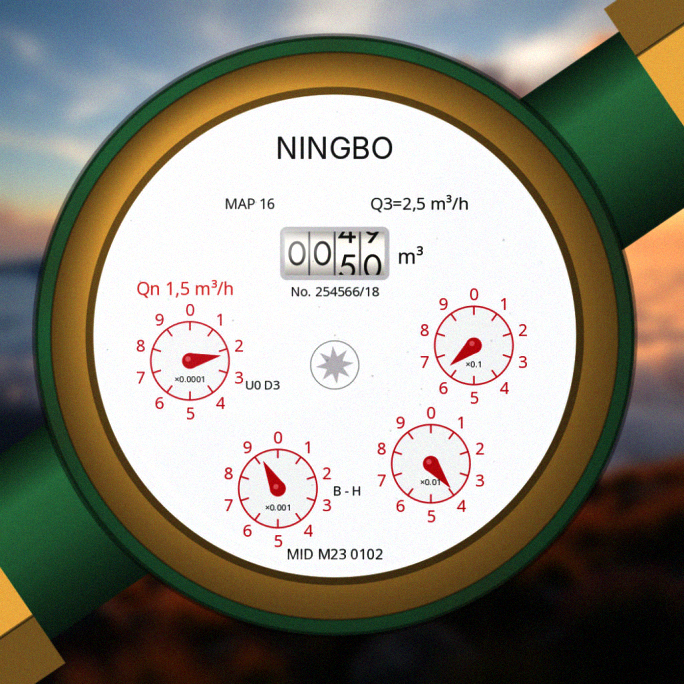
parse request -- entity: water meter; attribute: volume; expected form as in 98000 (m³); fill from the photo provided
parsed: 49.6392 (m³)
